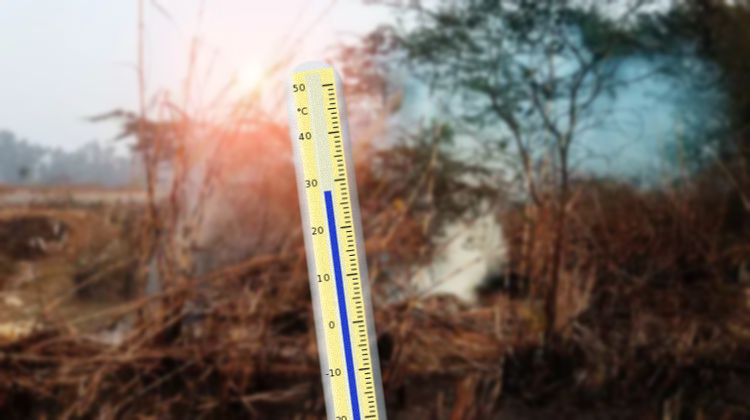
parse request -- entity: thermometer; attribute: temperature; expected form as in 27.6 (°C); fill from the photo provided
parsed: 28 (°C)
